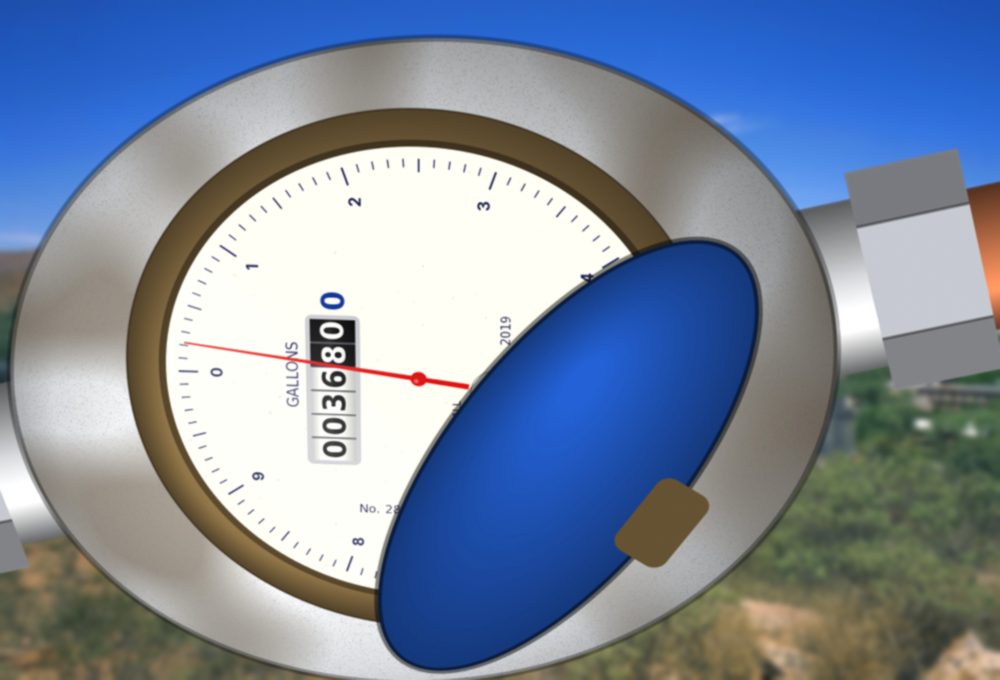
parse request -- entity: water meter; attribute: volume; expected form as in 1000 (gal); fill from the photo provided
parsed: 36800.2 (gal)
